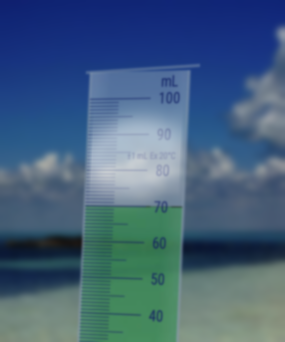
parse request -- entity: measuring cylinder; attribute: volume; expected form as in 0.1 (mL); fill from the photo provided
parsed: 70 (mL)
